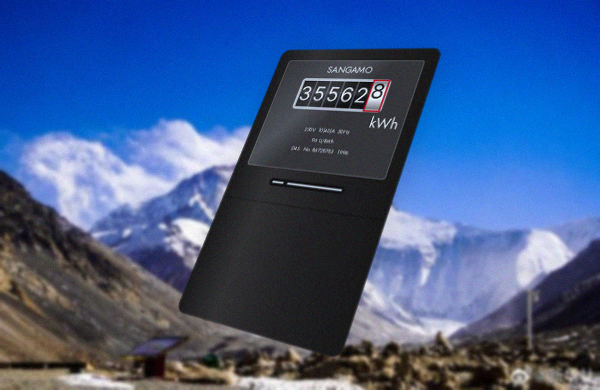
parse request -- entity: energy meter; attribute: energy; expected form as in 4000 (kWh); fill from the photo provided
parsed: 35562.8 (kWh)
